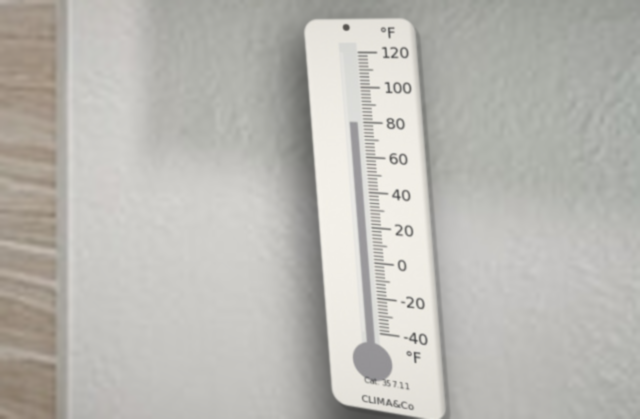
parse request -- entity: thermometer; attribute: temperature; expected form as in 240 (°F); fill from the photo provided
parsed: 80 (°F)
